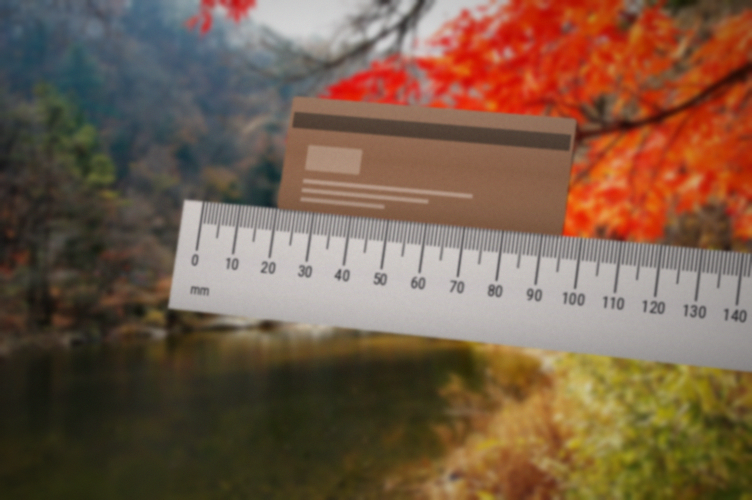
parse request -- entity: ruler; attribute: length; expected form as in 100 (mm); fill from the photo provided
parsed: 75 (mm)
